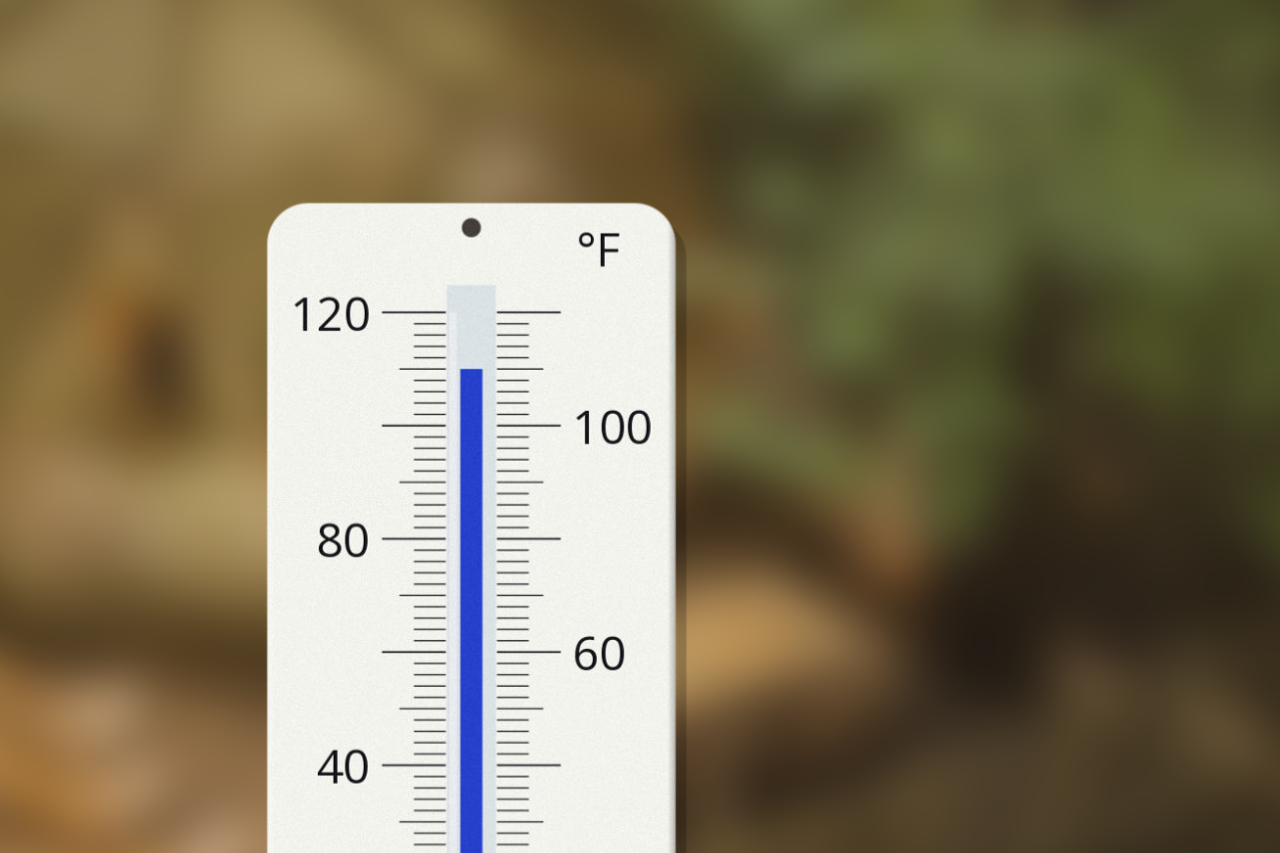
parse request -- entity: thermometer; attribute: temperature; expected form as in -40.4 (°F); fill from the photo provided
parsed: 110 (°F)
